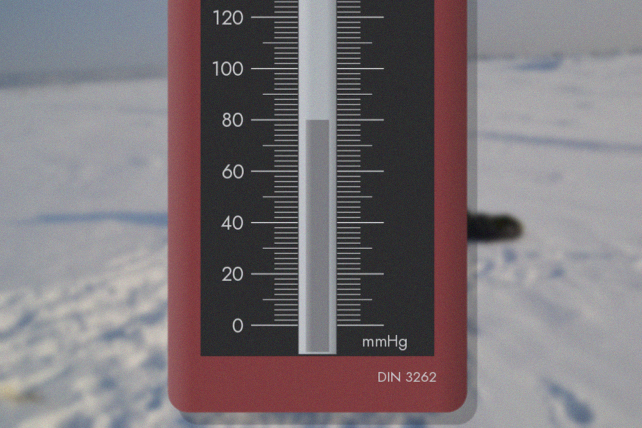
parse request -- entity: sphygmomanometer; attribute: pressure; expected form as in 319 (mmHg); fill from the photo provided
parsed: 80 (mmHg)
